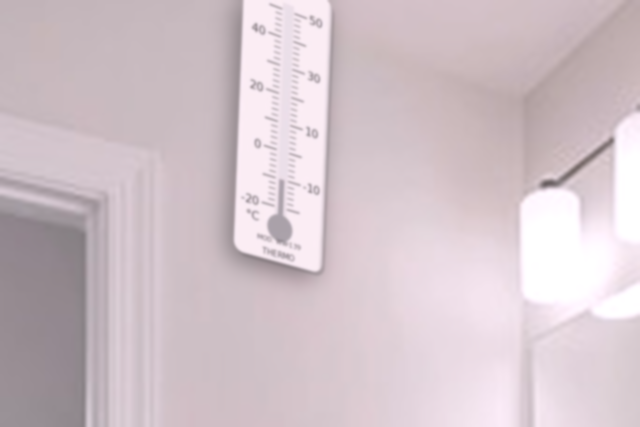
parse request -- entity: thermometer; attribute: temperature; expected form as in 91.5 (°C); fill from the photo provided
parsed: -10 (°C)
